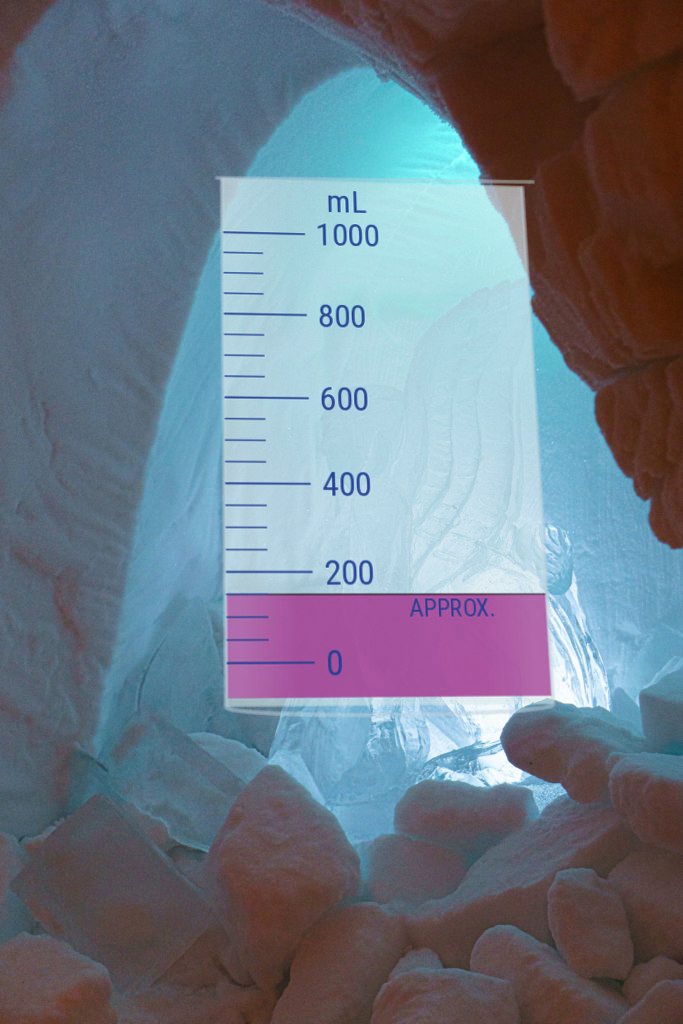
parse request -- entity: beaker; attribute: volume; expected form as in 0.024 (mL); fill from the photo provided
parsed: 150 (mL)
